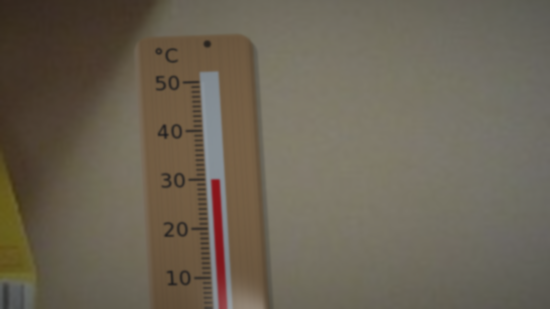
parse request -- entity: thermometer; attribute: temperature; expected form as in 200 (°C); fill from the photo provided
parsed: 30 (°C)
